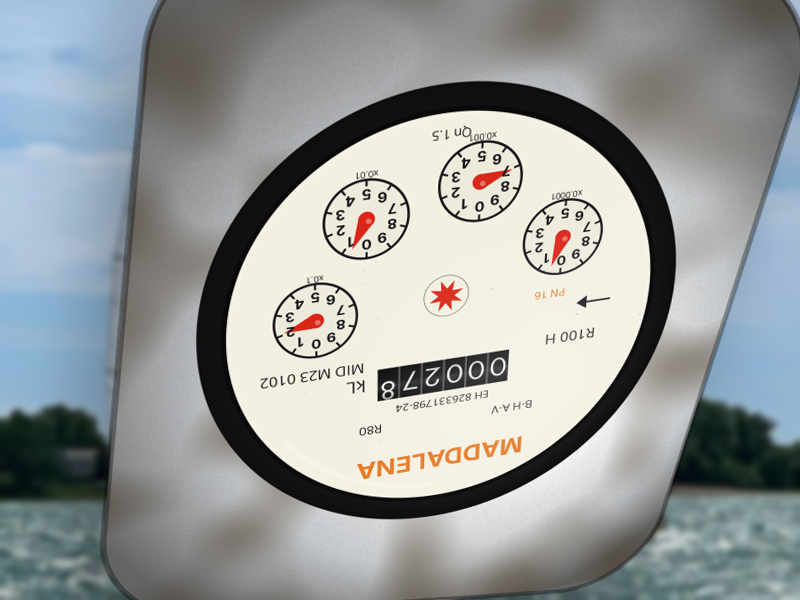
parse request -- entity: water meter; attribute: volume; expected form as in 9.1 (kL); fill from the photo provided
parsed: 278.2070 (kL)
